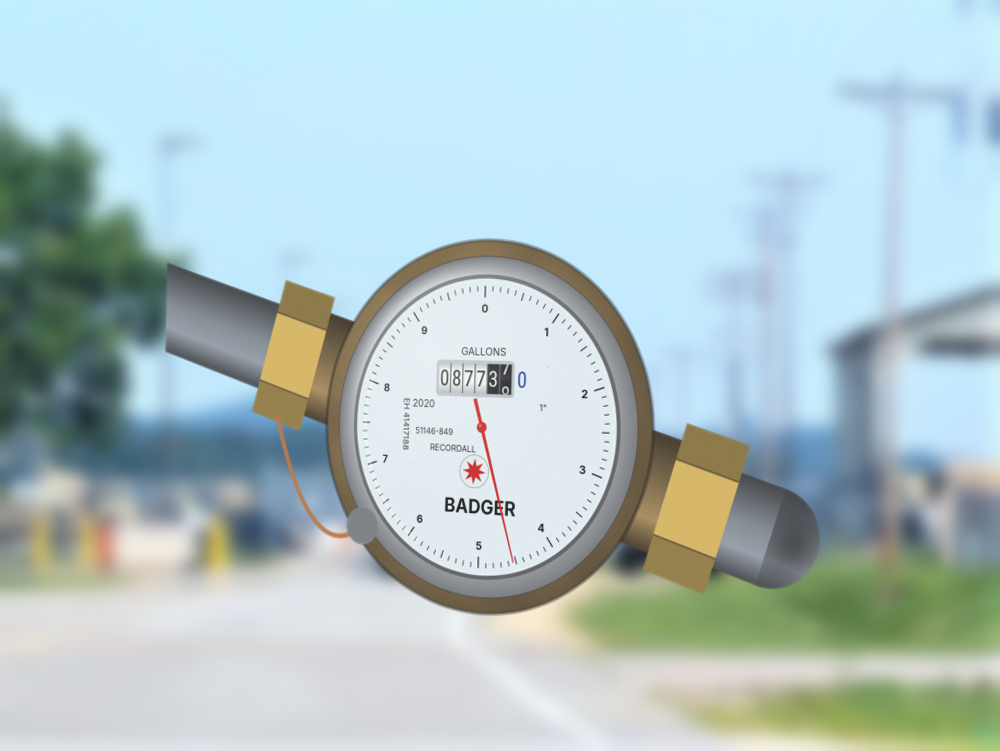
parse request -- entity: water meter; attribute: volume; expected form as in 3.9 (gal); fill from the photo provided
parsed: 877374.5 (gal)
